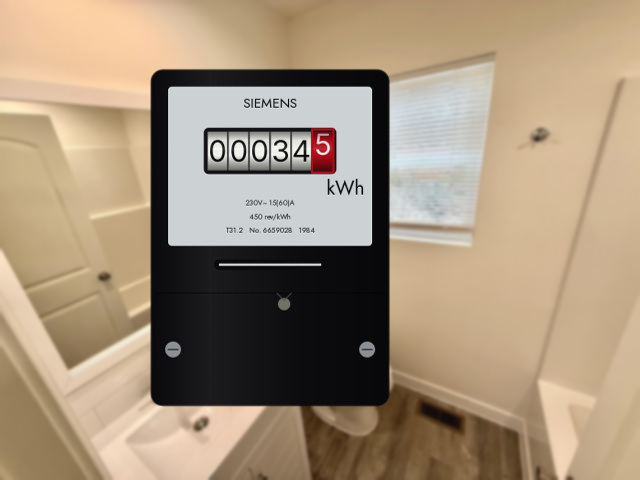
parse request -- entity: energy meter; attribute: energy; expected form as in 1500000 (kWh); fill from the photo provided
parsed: 34.5 (kWh)
